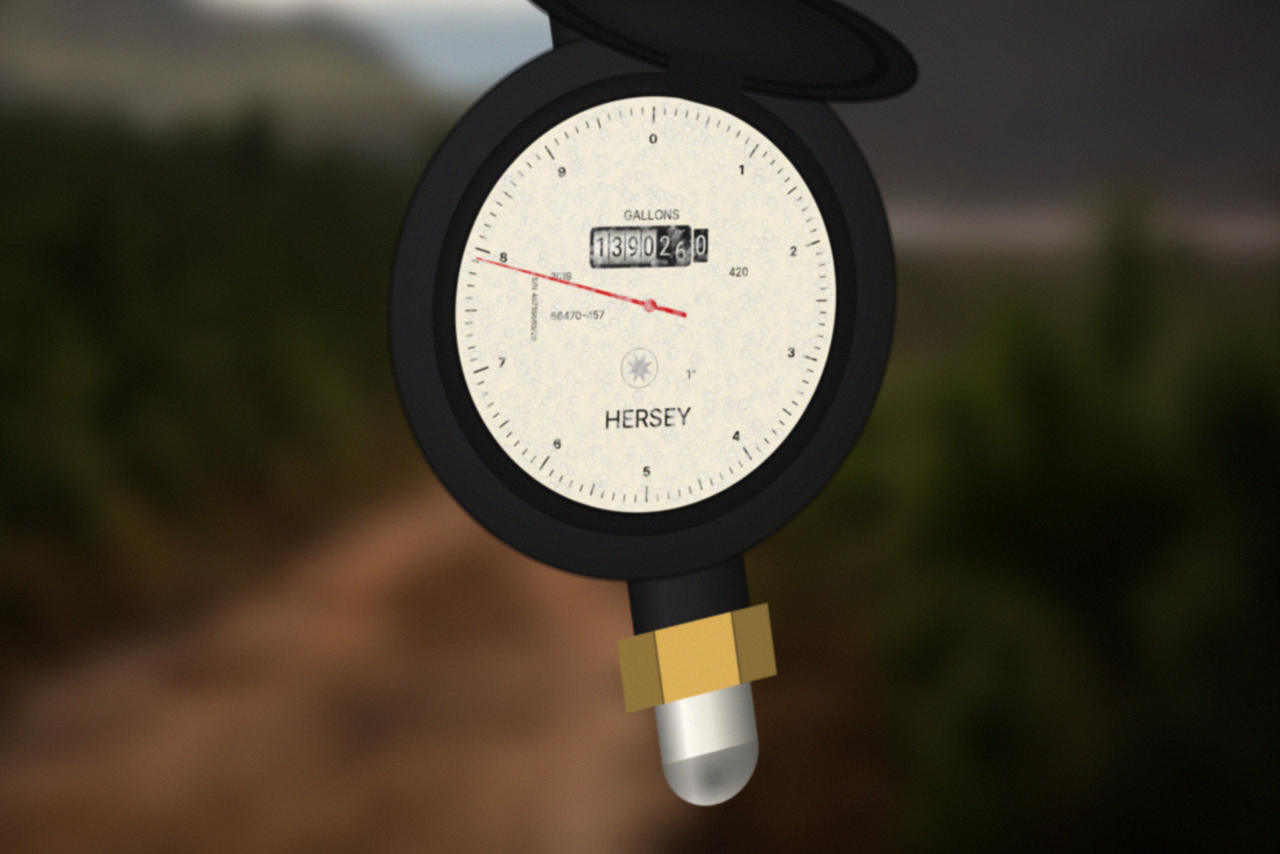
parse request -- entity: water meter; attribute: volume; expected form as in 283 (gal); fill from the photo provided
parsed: 1390257.9 (gal)
